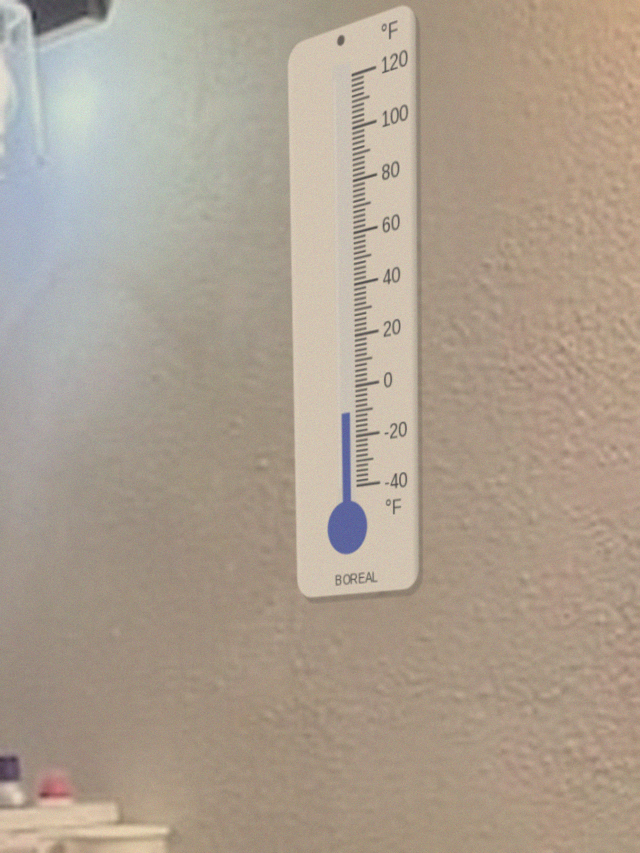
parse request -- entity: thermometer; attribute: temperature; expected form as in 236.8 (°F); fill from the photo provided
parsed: -10 (°F)
